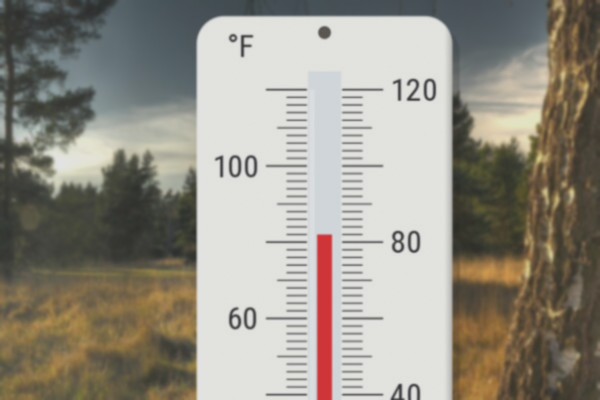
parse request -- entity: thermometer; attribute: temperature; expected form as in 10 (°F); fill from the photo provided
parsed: 82 (°F)
